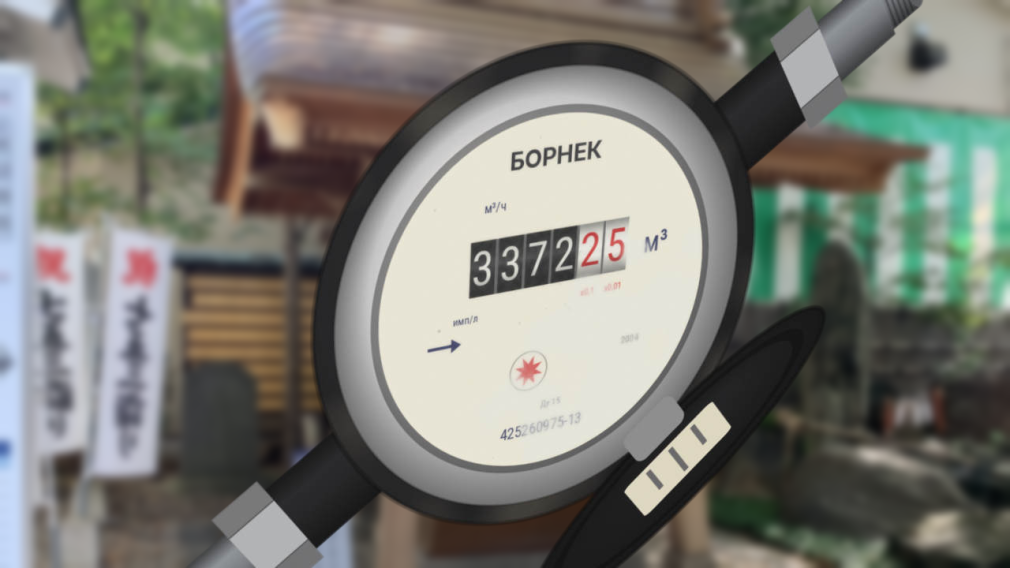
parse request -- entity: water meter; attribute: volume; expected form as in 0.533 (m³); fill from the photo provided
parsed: 3372.25 (m³)
